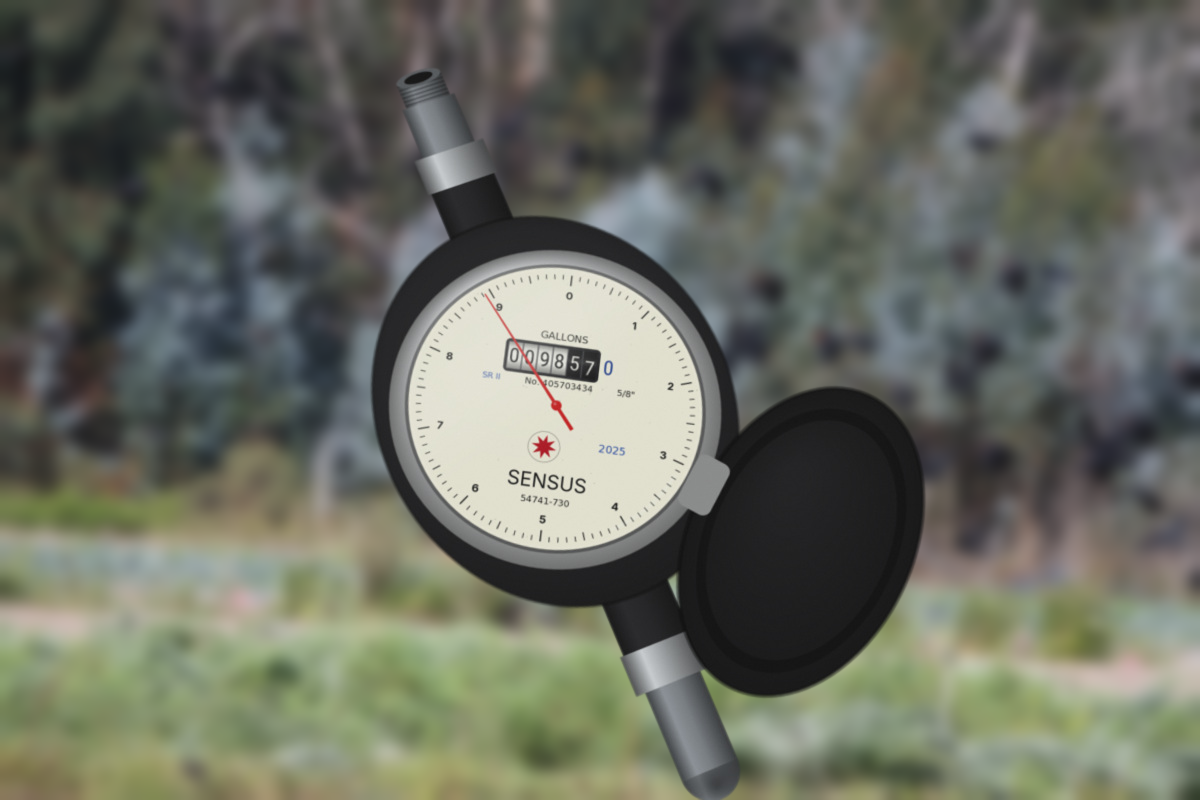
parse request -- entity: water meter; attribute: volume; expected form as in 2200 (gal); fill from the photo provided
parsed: 98568.9 (gal)
